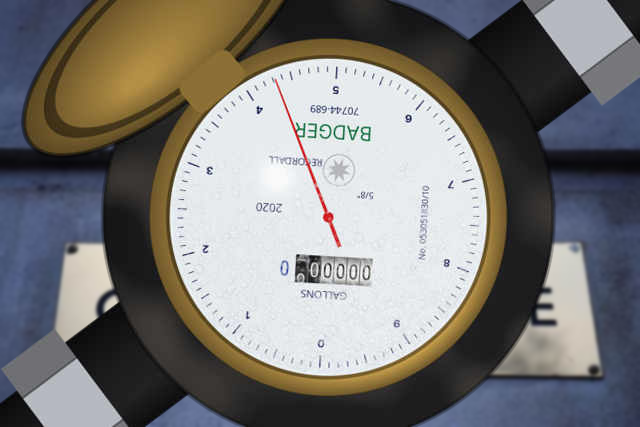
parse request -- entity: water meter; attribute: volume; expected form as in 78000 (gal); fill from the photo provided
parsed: 64.3 (gal)
